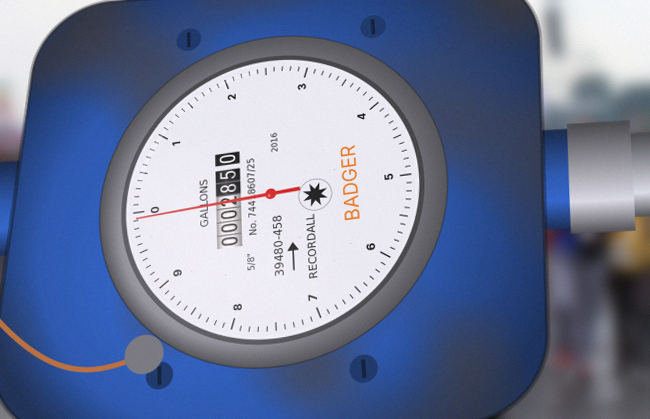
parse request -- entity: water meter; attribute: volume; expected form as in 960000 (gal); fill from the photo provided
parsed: 2849.9 (gal)
